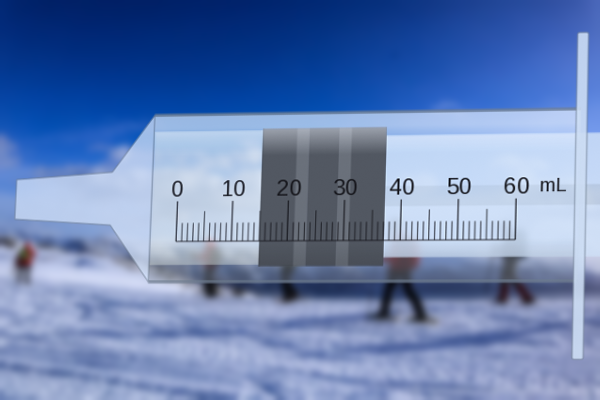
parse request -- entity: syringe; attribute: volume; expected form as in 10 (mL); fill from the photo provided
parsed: 15 (mL)
